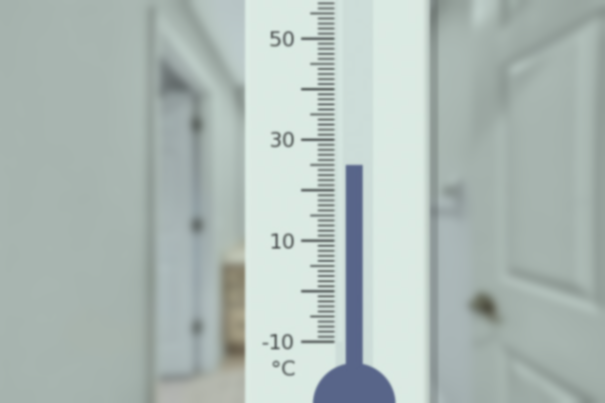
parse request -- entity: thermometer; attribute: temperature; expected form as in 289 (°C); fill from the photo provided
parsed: 25 (°C)
